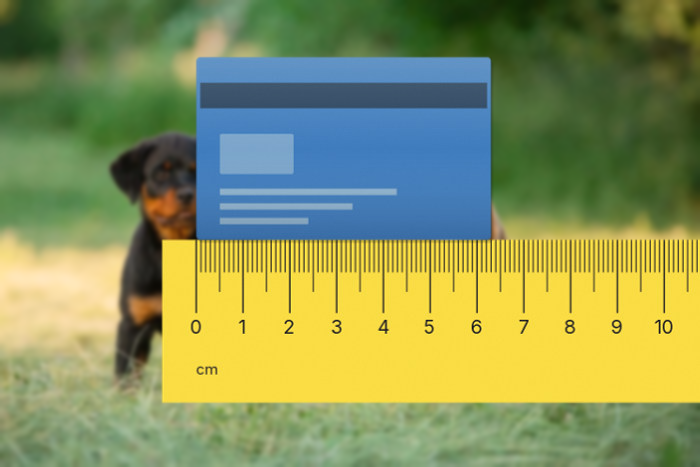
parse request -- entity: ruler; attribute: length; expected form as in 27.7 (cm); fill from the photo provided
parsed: 6.3 (cm)
